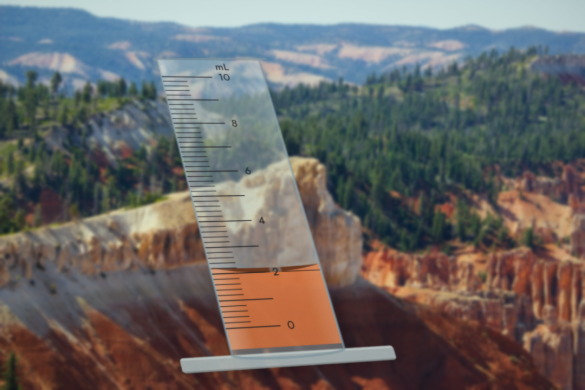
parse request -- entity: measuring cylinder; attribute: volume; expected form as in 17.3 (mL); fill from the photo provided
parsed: 2 (mL)
